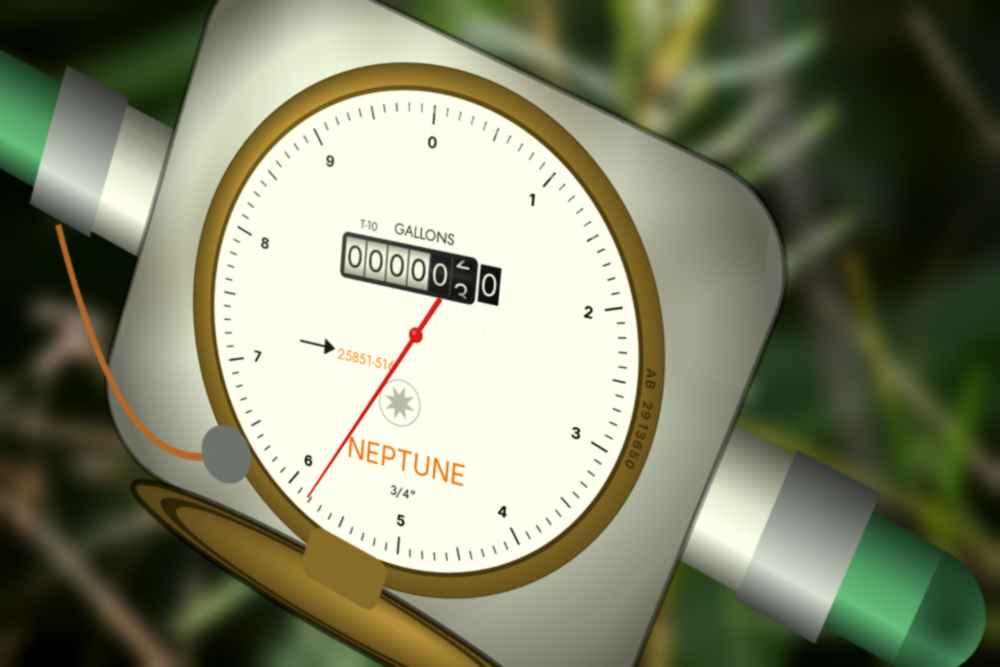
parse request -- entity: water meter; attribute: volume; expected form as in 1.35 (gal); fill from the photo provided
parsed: 25.8 (gal)
